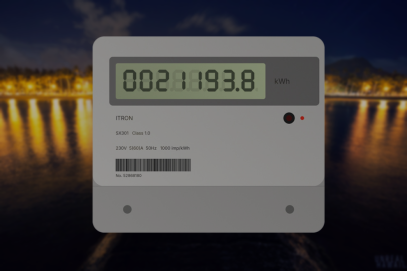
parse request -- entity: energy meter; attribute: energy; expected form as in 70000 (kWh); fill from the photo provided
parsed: 21193.8 (kWh)
